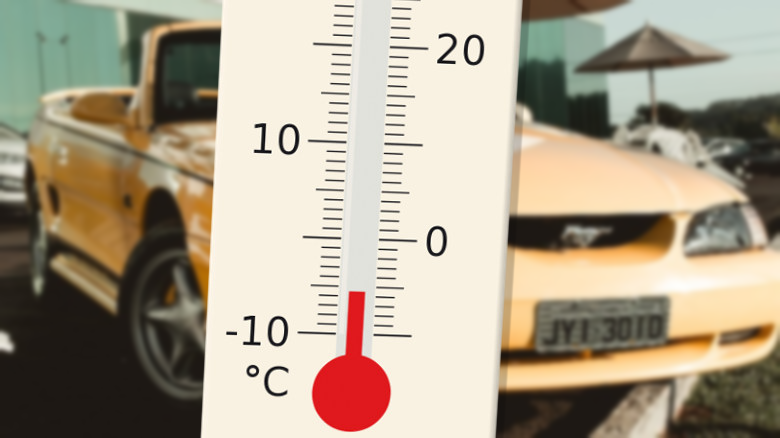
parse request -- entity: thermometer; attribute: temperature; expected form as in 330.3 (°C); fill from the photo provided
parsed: -5.5 (°C)
